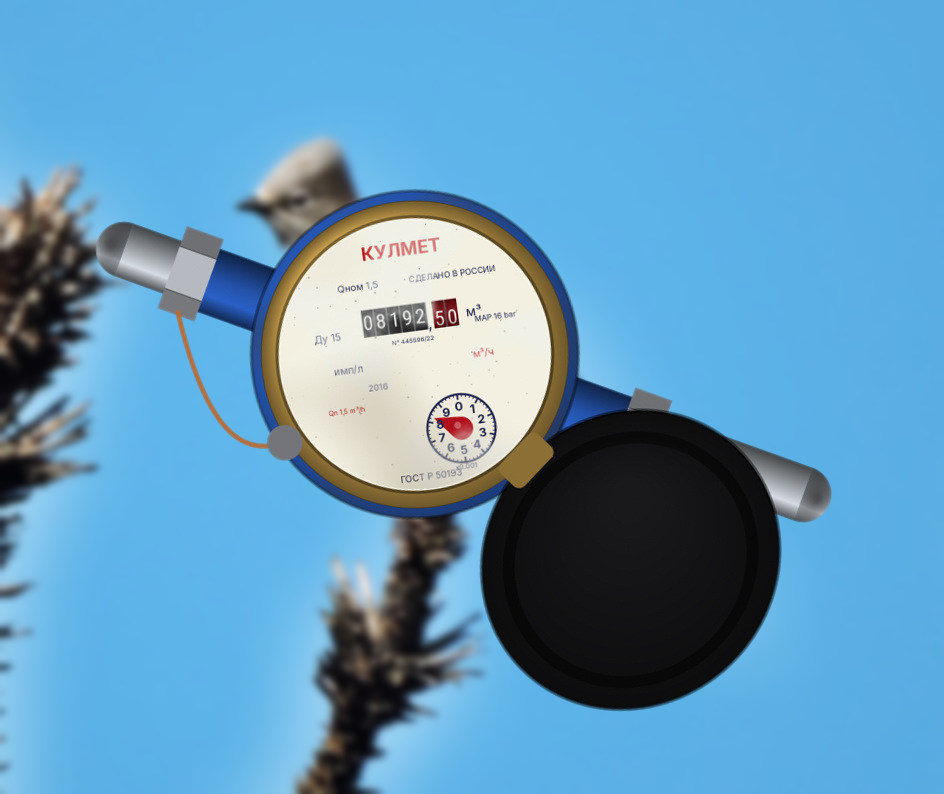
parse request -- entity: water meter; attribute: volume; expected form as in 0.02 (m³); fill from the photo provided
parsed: 8192.498 (m³)
